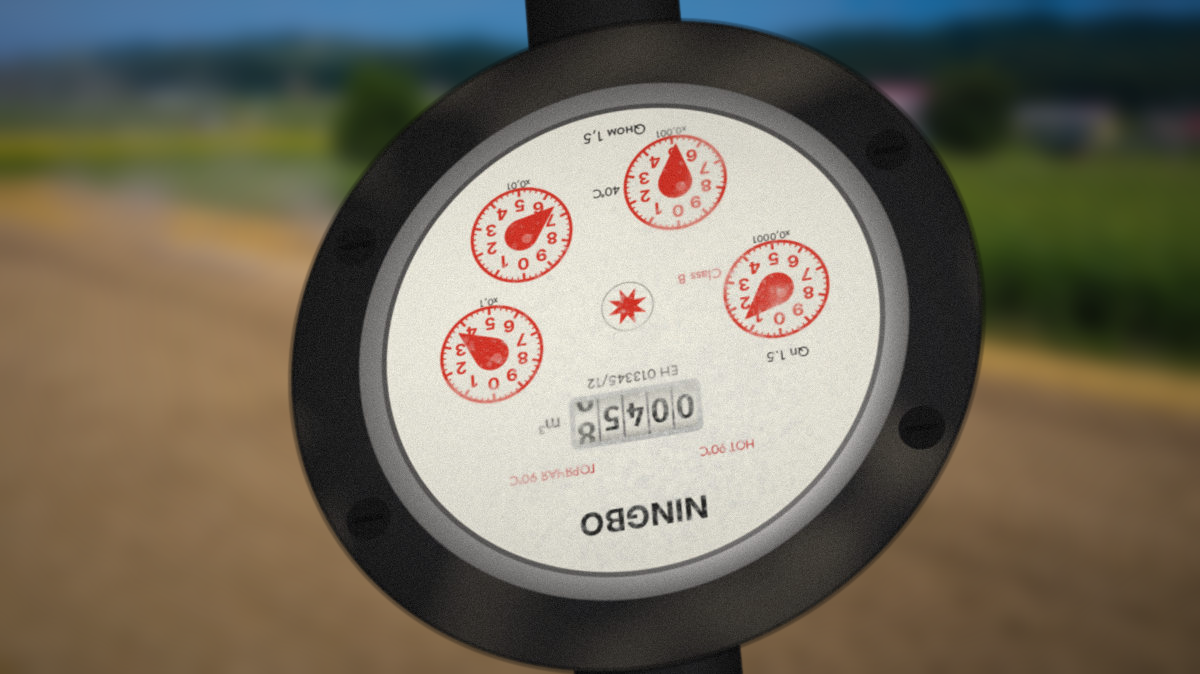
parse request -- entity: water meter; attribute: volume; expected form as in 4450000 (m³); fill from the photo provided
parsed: 458.3651 (m³)
